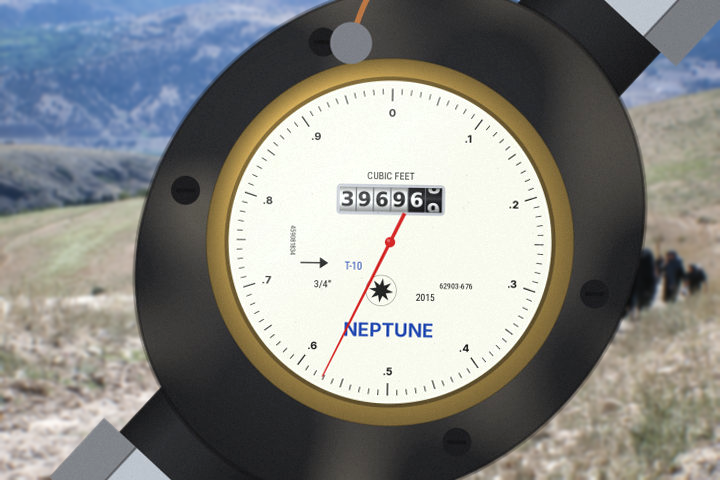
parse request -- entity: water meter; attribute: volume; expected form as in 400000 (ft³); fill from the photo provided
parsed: 396968.57 (ft³)
